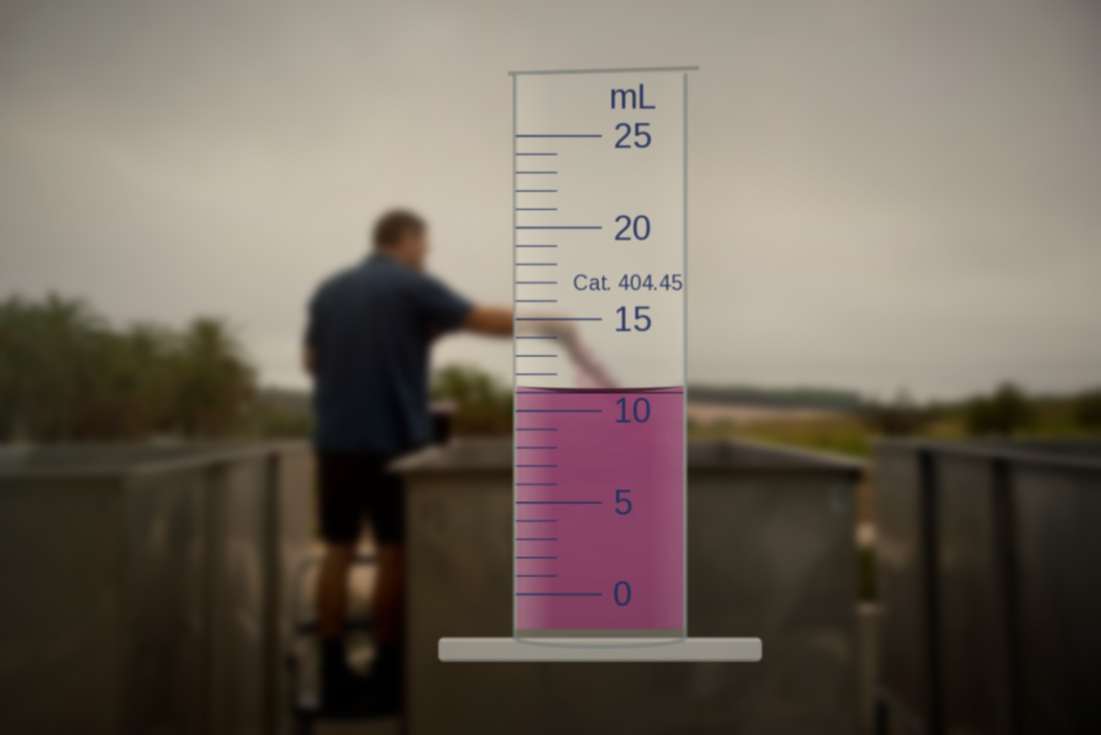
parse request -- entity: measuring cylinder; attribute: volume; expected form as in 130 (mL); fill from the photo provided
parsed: 11 (mL)
